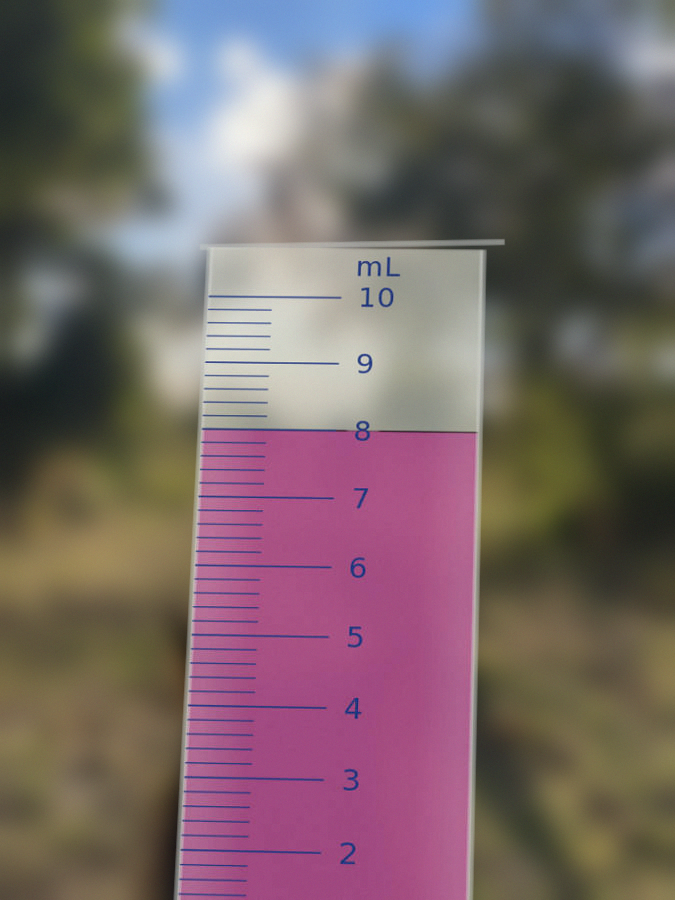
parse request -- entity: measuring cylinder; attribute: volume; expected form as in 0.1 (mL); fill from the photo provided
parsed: 8 (mL)
